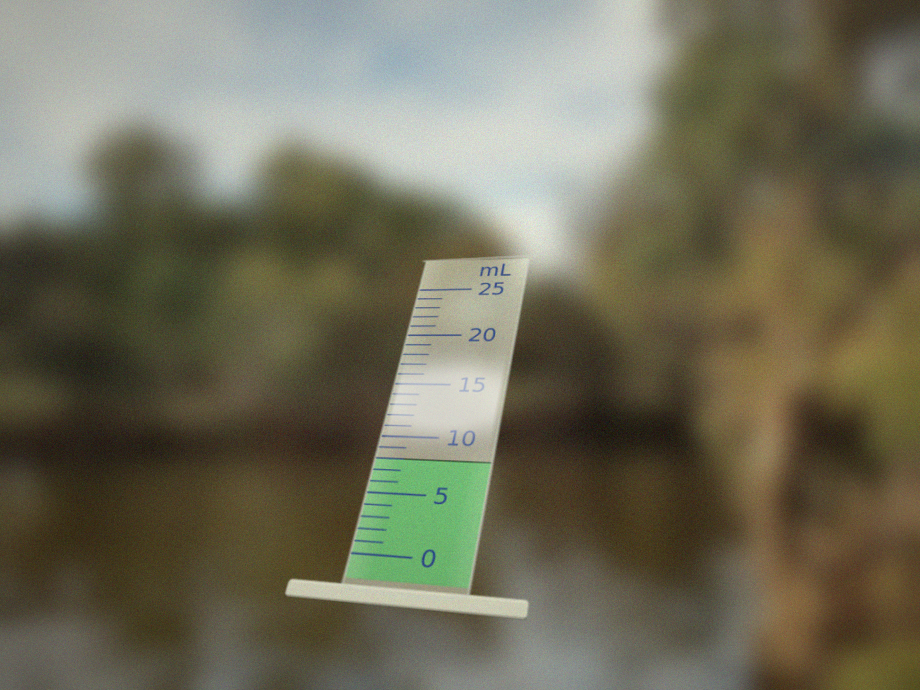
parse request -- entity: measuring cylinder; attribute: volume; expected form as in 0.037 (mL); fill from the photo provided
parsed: 8 (mL)
